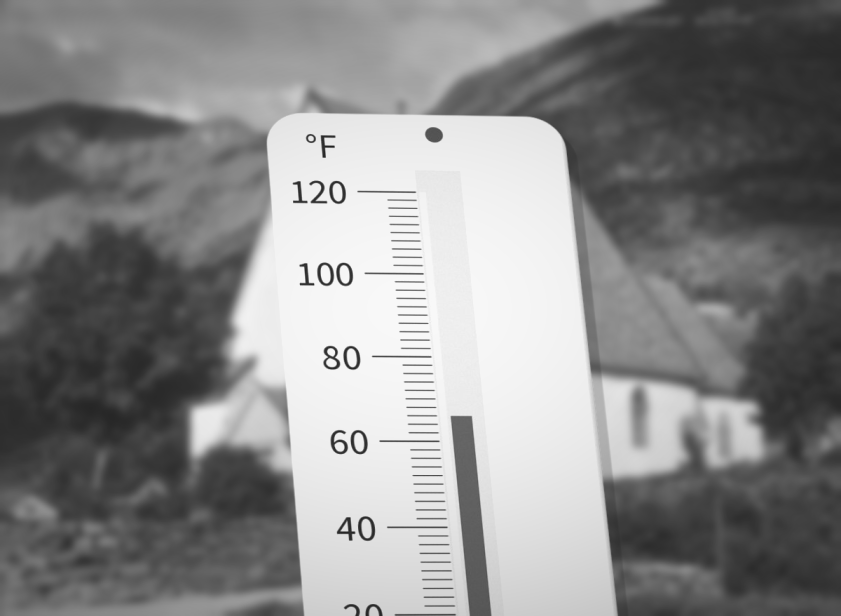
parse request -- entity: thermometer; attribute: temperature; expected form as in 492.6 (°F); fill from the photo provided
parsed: 66 (°F)
